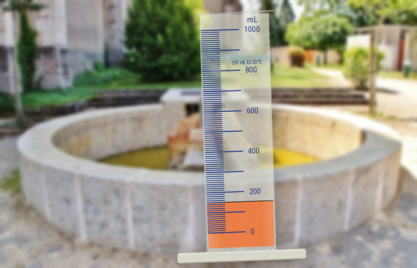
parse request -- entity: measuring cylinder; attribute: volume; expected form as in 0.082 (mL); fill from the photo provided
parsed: 150 (mL)
